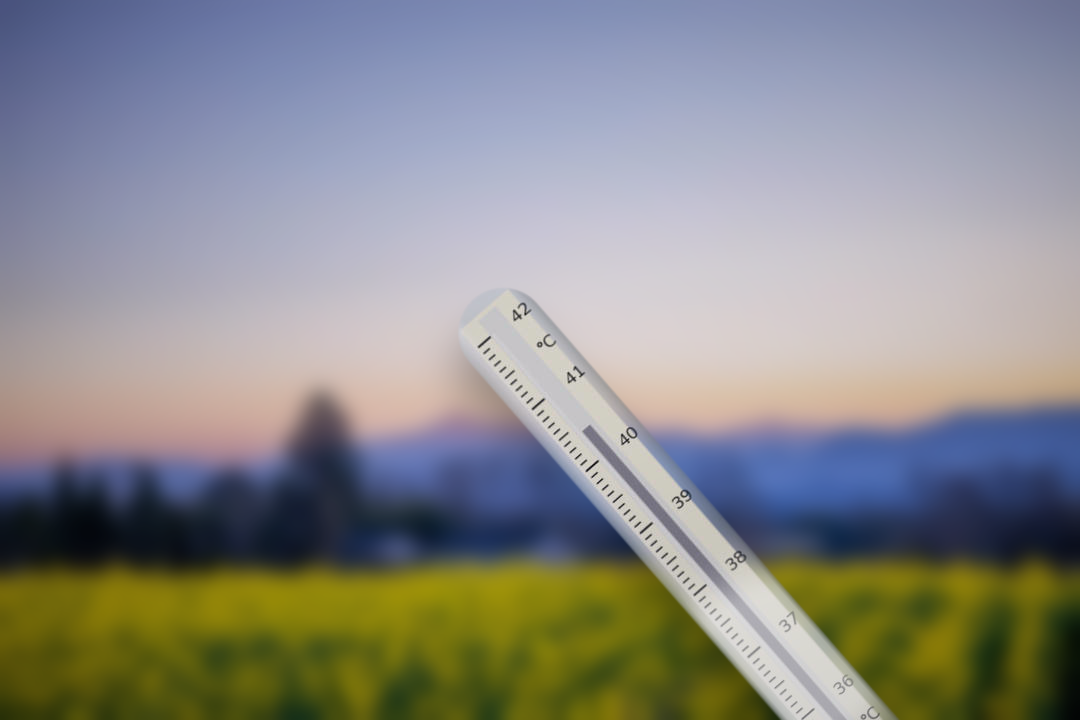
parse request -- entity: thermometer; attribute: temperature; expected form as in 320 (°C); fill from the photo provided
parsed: 40.4 (°C)
